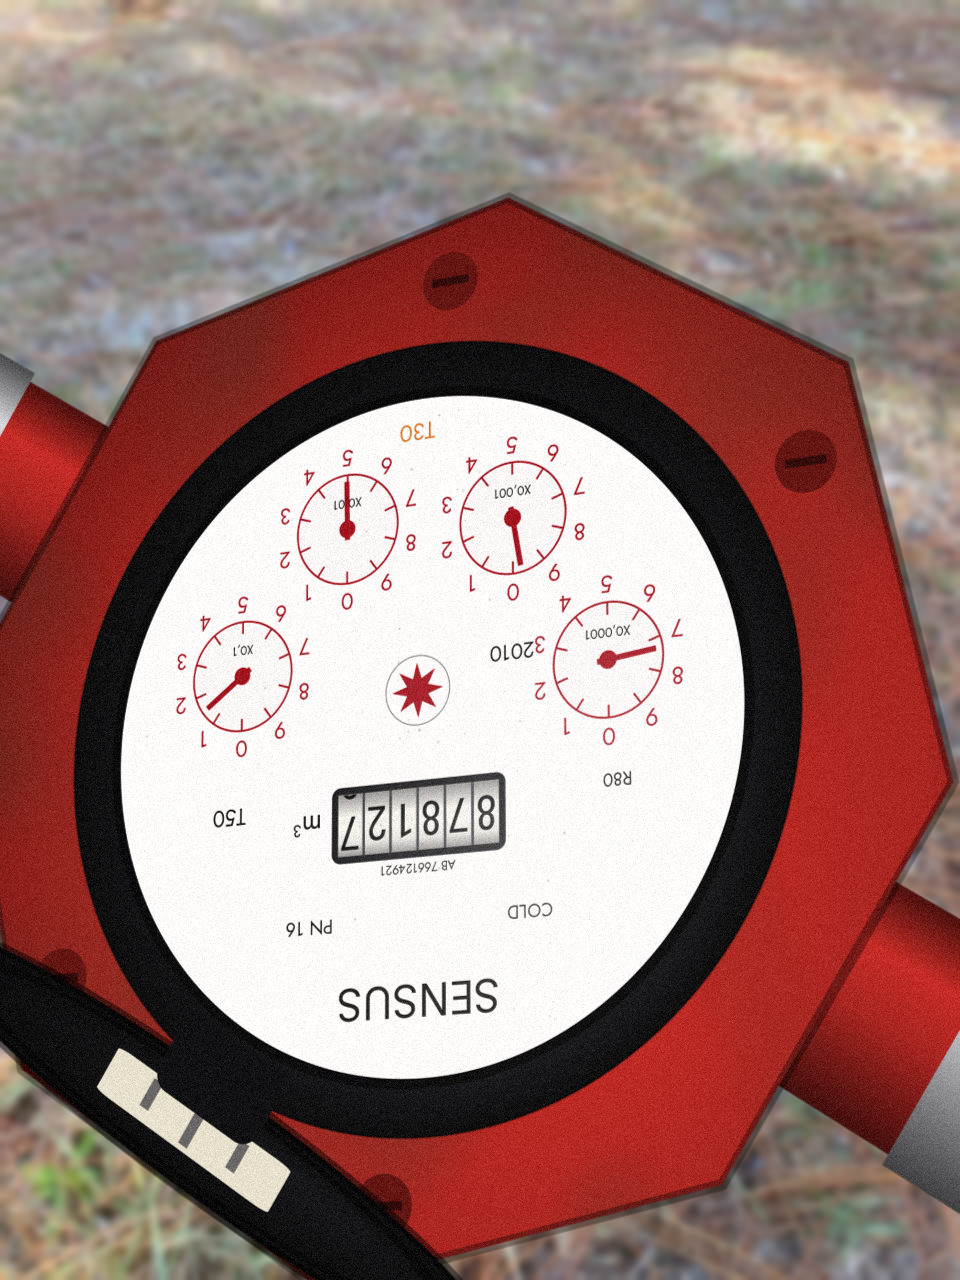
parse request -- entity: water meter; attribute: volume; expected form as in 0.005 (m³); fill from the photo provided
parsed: 878127.1497 (m³)
